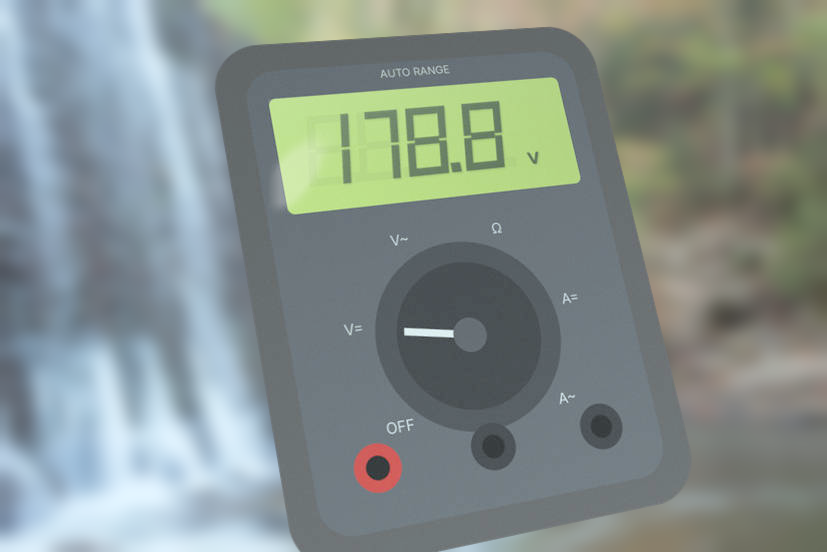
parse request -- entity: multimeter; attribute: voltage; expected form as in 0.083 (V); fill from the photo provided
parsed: 178.8 (V)
